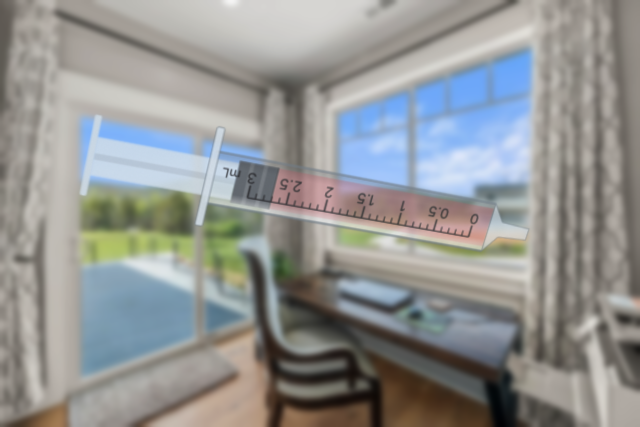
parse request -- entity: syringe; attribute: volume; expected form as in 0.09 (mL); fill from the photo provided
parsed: 2.7 (mL)
